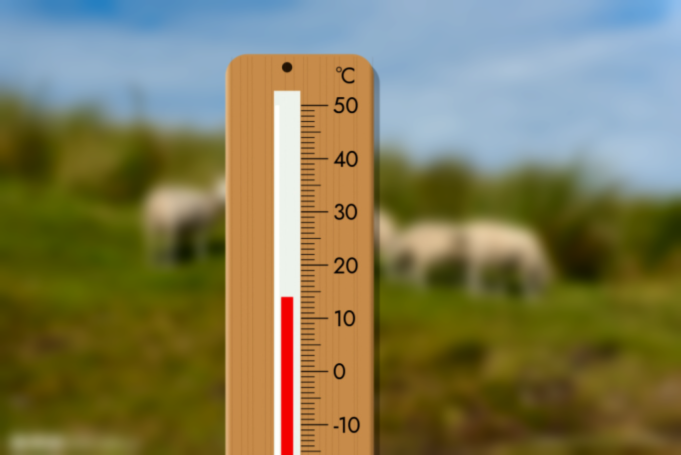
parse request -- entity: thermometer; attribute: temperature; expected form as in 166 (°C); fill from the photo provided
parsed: 14 (°C)
